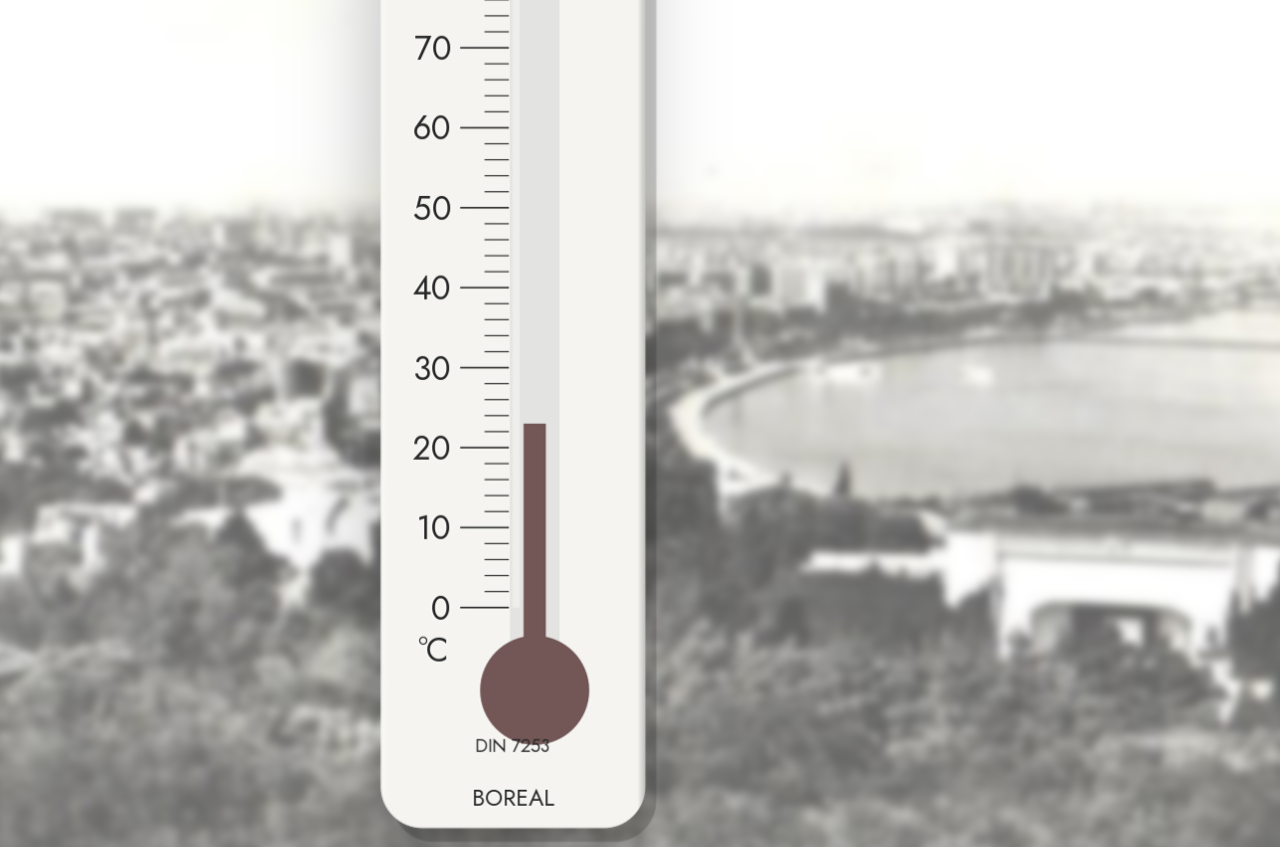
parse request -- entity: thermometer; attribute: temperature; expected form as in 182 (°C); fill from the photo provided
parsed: 23 (°C)
